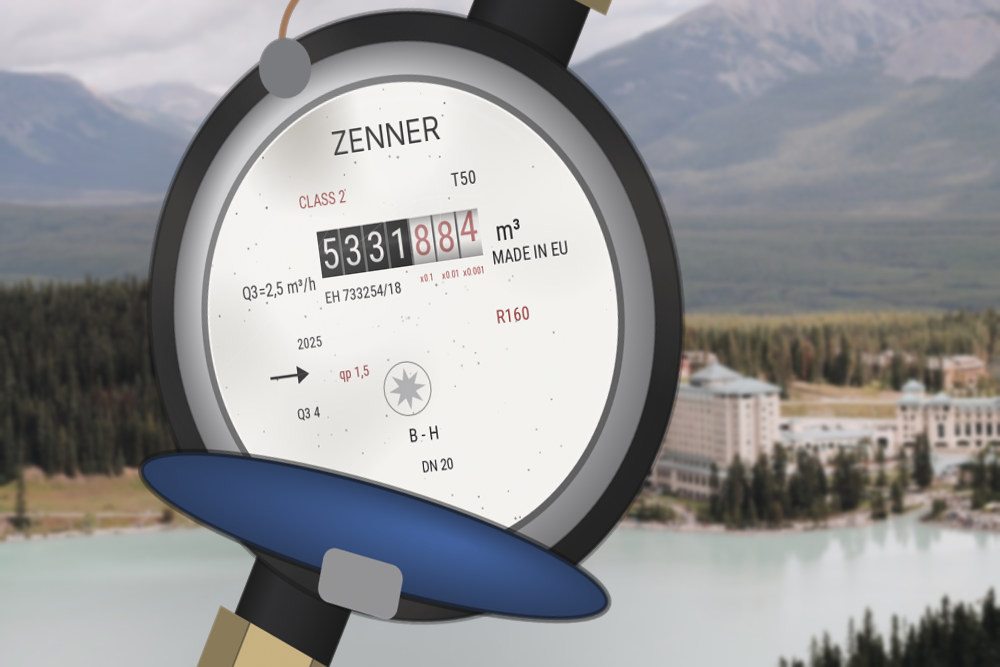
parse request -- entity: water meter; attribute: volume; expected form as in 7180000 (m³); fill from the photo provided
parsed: 5331.884 (m³)
